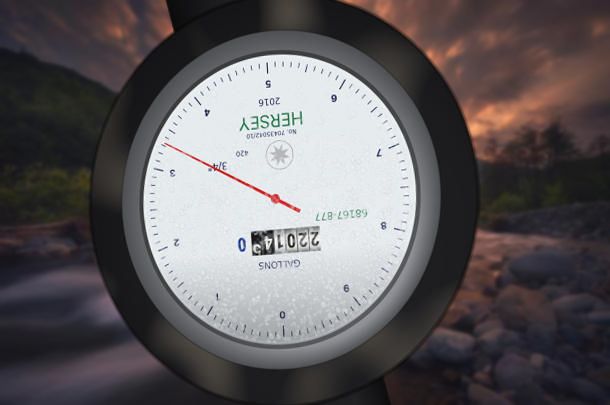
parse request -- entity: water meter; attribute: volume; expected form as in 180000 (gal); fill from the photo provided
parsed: 2201453.3 (gal)
